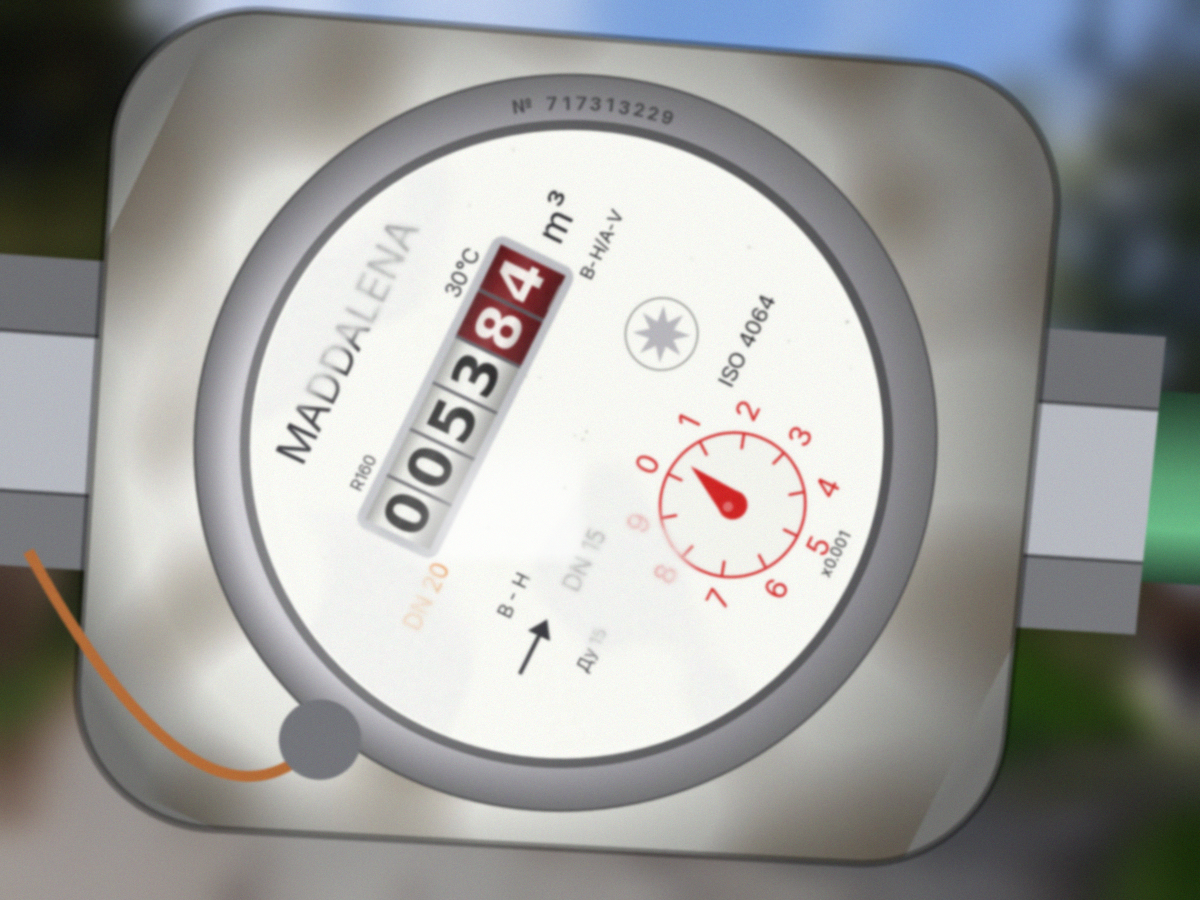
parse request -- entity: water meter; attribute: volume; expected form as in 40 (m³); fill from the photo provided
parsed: 53.840 (m³)
